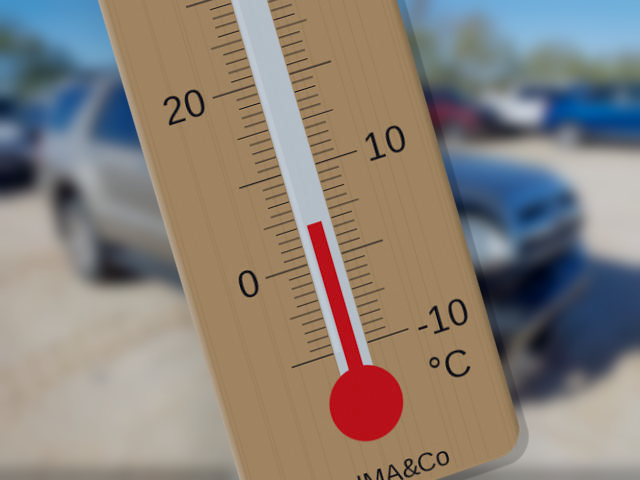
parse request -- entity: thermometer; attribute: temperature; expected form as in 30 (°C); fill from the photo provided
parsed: 4 (°C)
